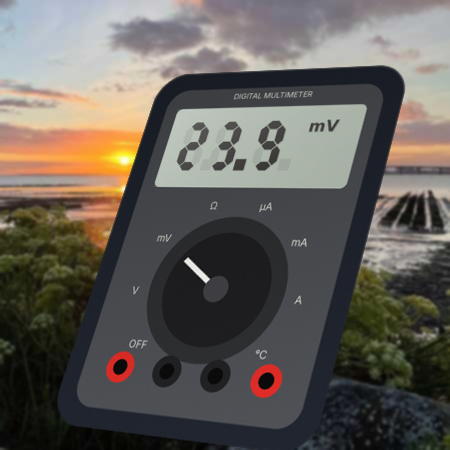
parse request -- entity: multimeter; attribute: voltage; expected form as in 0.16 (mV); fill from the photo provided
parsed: 23.9 (mV)
